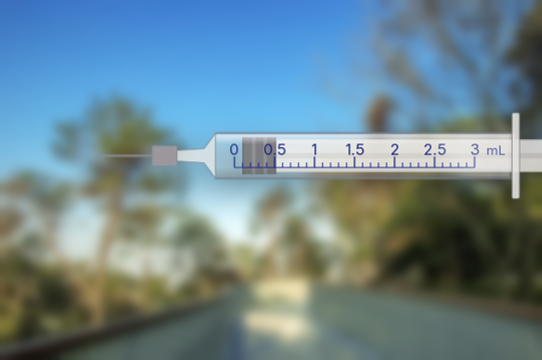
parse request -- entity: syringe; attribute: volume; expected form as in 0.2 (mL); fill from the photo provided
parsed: 0.1 (mL)
